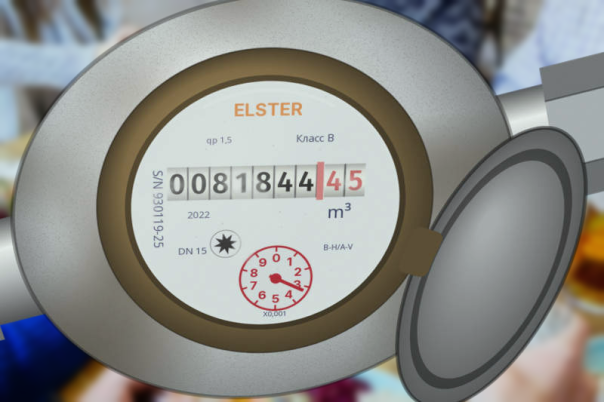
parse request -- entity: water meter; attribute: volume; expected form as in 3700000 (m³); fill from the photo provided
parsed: 81844.453 (m³)
